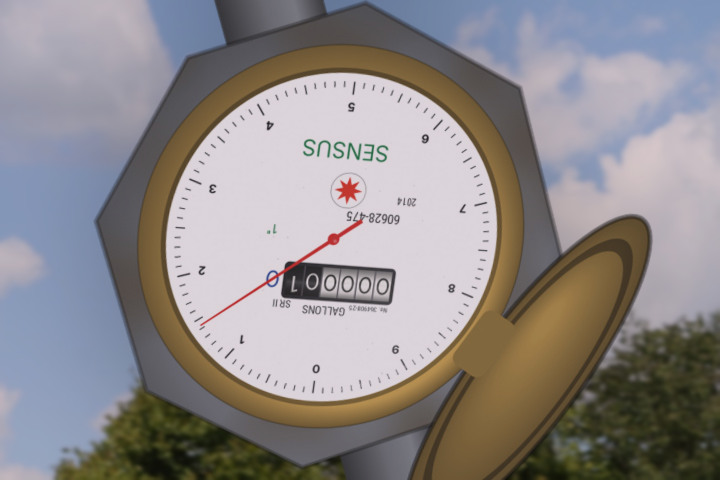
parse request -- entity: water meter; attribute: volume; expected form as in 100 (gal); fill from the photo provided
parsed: 11.4 (gal)
